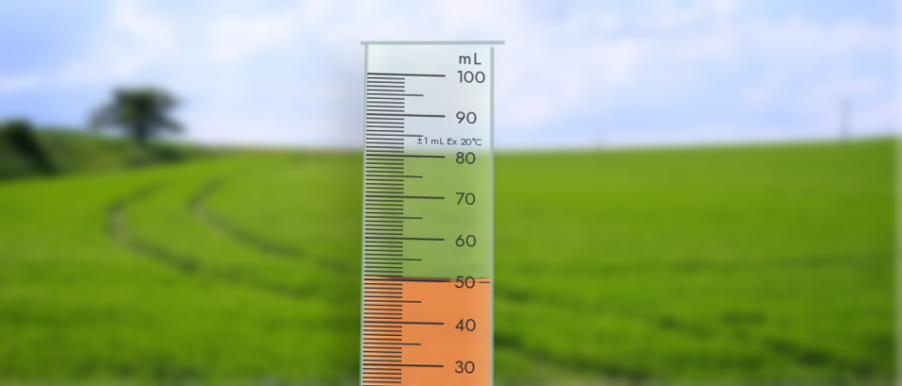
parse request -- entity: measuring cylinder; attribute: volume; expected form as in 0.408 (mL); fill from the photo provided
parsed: 50 (mL)
